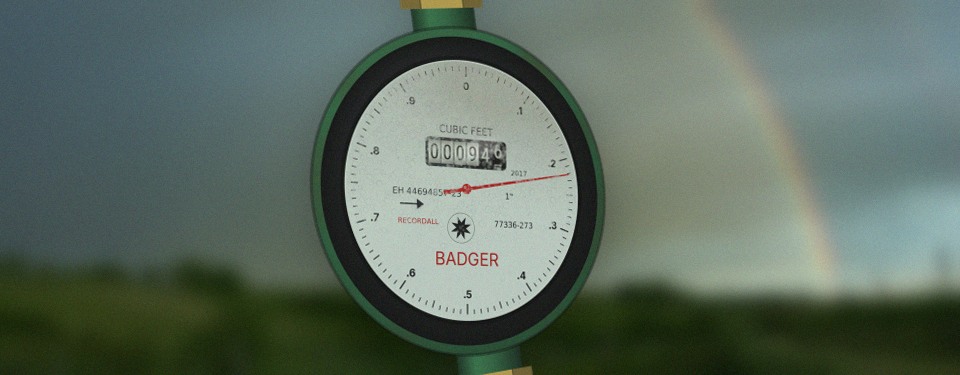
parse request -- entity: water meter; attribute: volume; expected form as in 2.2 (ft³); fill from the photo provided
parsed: 946.22 (ft³)
